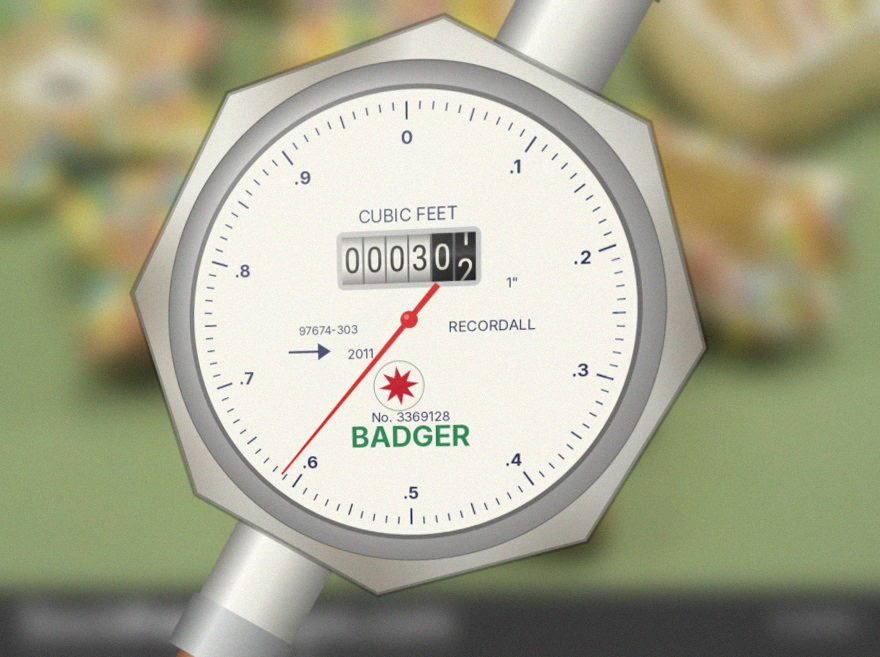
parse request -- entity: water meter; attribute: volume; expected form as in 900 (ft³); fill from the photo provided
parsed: 301.61 (ft³)
